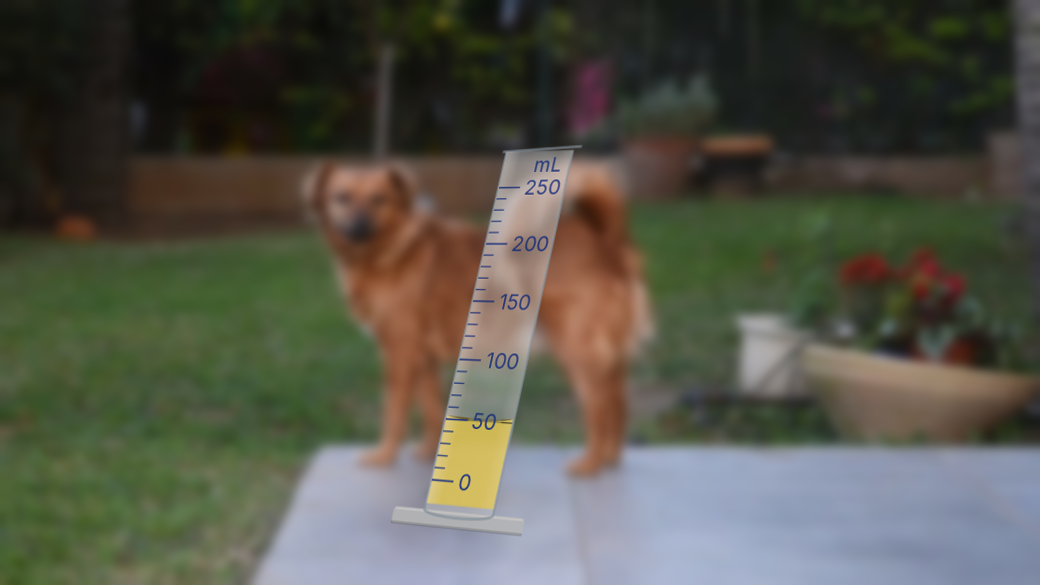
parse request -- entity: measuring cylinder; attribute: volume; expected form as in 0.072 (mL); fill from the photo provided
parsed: 50 (mL)
